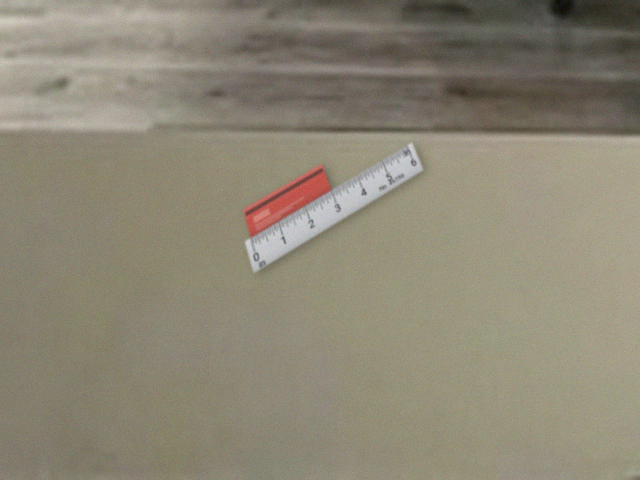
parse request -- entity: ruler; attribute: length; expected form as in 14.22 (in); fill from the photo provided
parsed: 3 (in)
